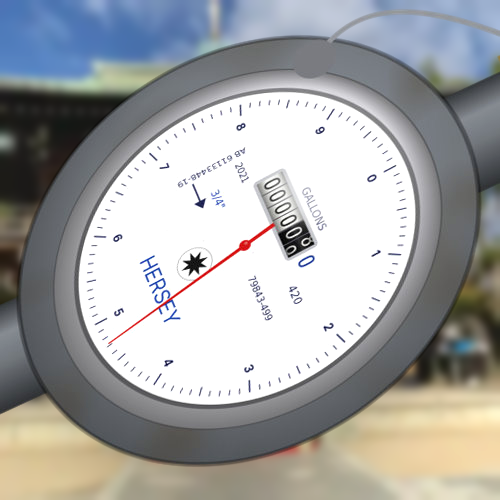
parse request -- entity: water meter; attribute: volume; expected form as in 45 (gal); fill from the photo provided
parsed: 84.7 (gal)
